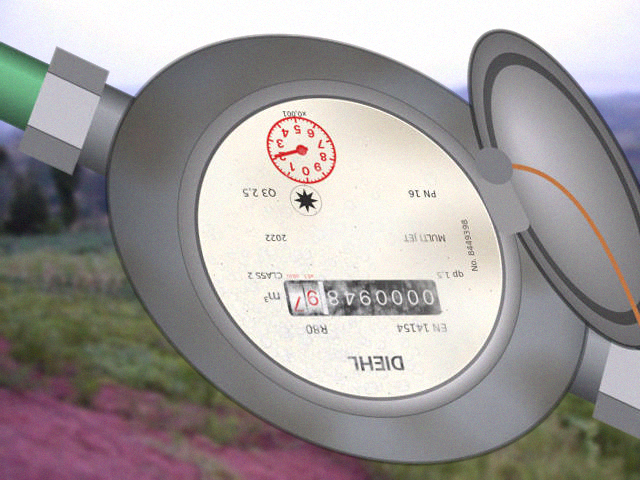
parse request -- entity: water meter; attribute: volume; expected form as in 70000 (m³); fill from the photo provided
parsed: 948.972 (m³)
